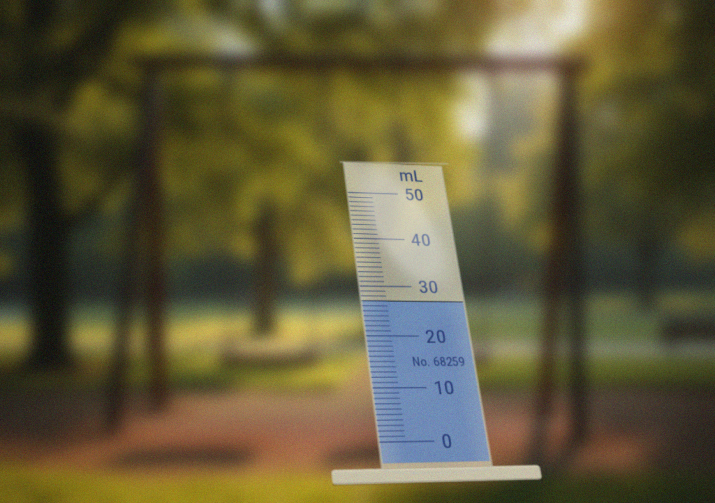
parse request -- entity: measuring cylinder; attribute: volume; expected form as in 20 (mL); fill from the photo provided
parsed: 27 (mL)
